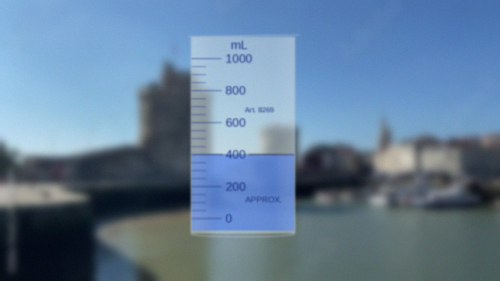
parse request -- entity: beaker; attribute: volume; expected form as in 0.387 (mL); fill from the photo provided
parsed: 400 (mL)
